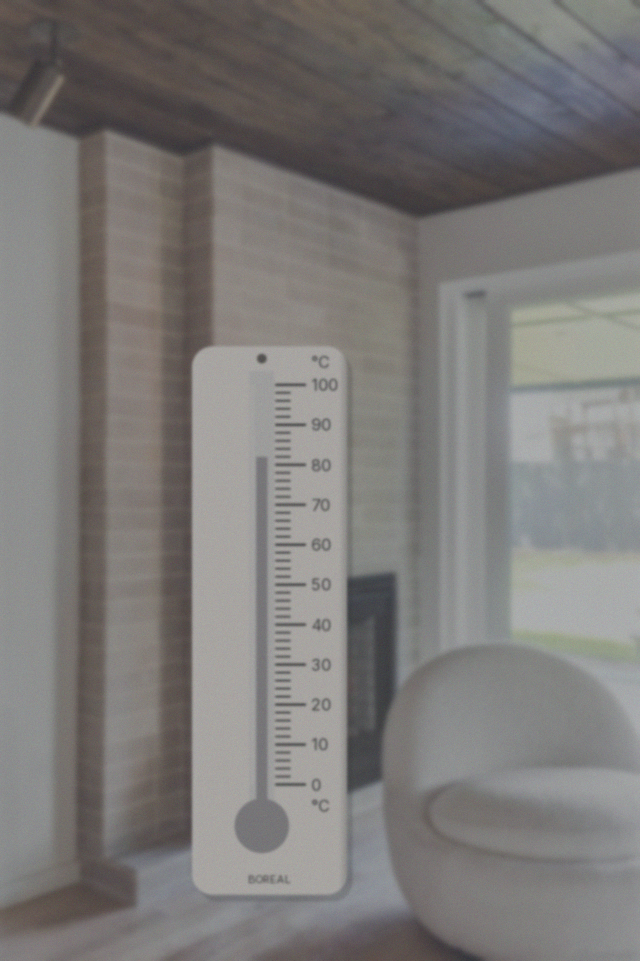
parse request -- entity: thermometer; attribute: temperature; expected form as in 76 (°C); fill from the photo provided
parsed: 82 (°C)
